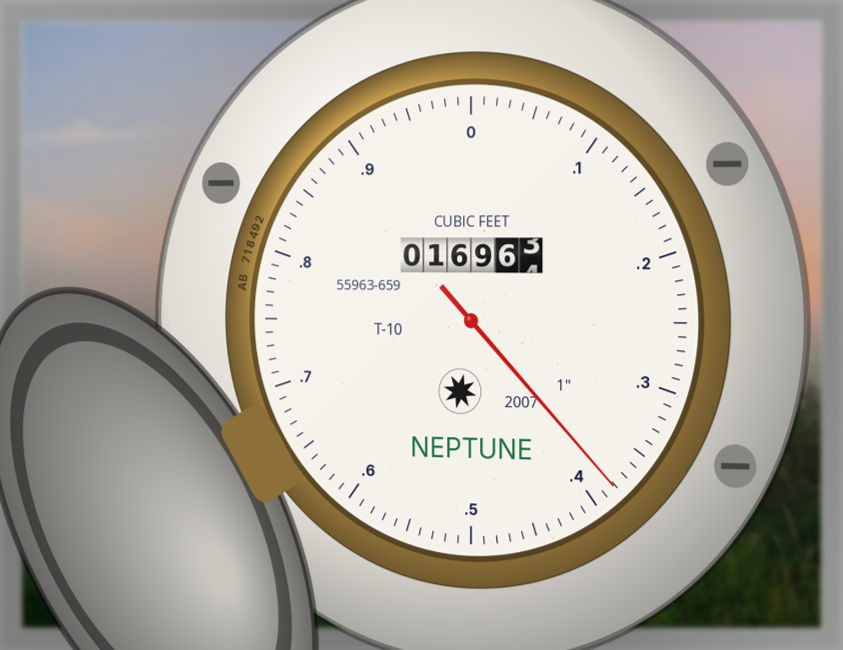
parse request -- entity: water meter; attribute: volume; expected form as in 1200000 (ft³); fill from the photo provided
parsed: 16963.38 (ft³)
